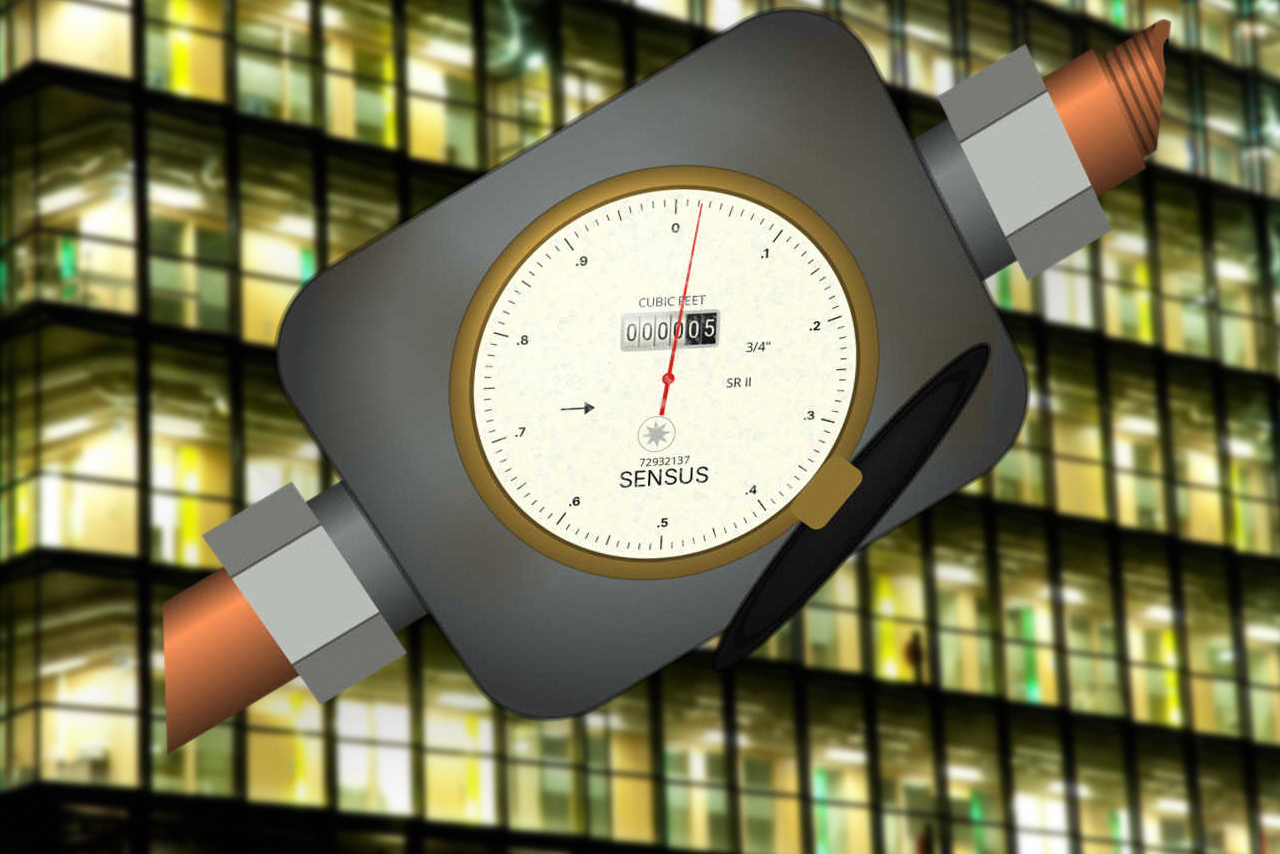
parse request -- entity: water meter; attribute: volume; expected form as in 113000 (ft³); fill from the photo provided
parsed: 5.02 (ft³)
